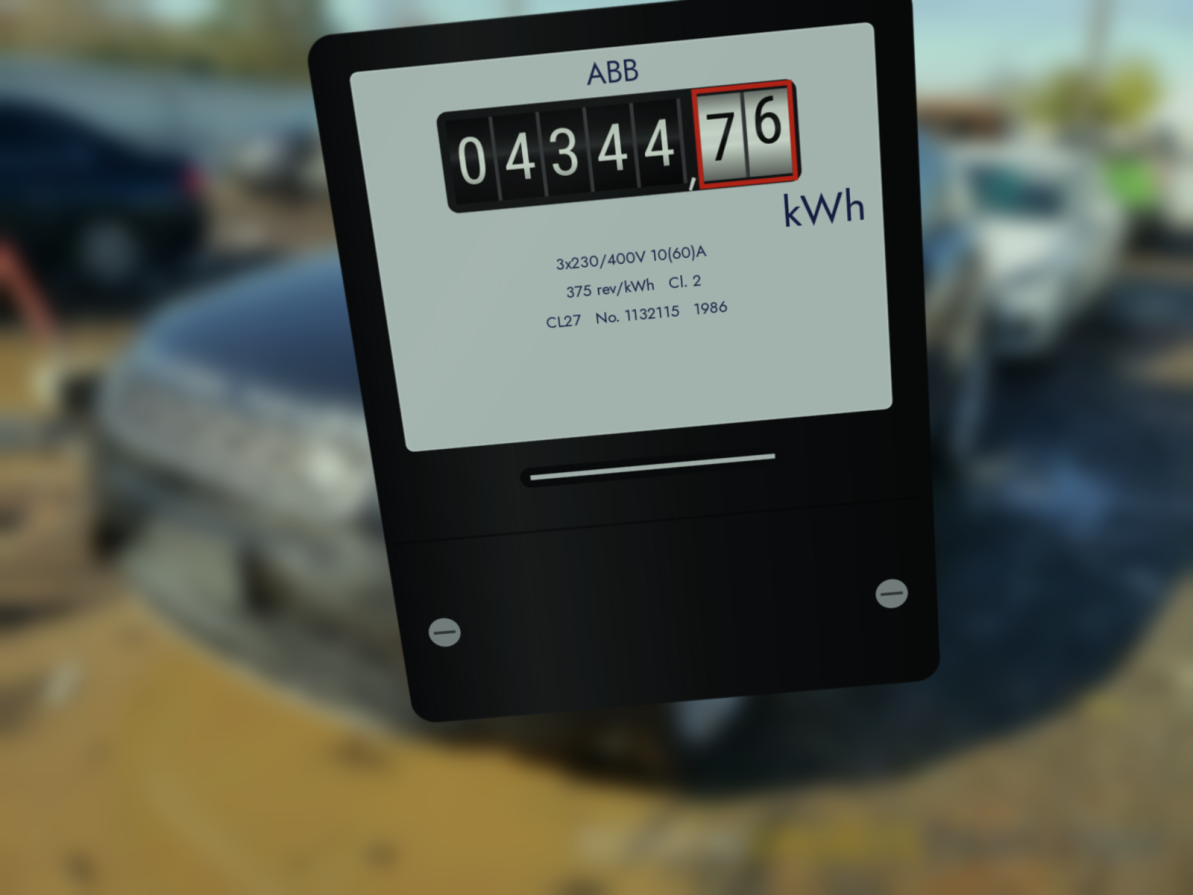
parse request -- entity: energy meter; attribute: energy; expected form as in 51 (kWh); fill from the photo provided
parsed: 4344.76 (kWh)
